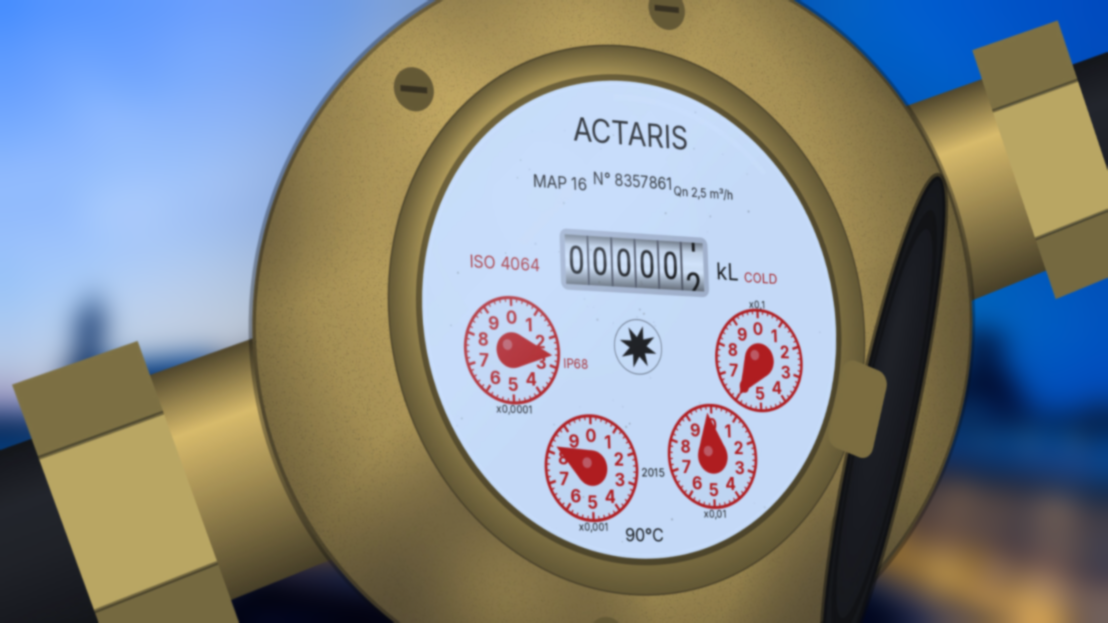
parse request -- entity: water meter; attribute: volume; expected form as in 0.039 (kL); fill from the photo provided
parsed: 1.5982 (kL)
